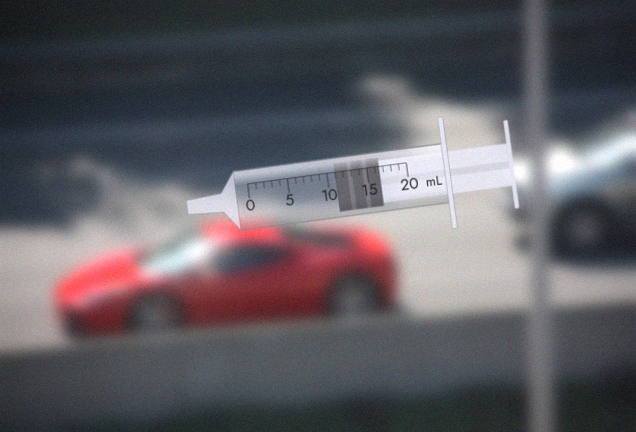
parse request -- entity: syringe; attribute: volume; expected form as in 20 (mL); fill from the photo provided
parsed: 11 (mL)
